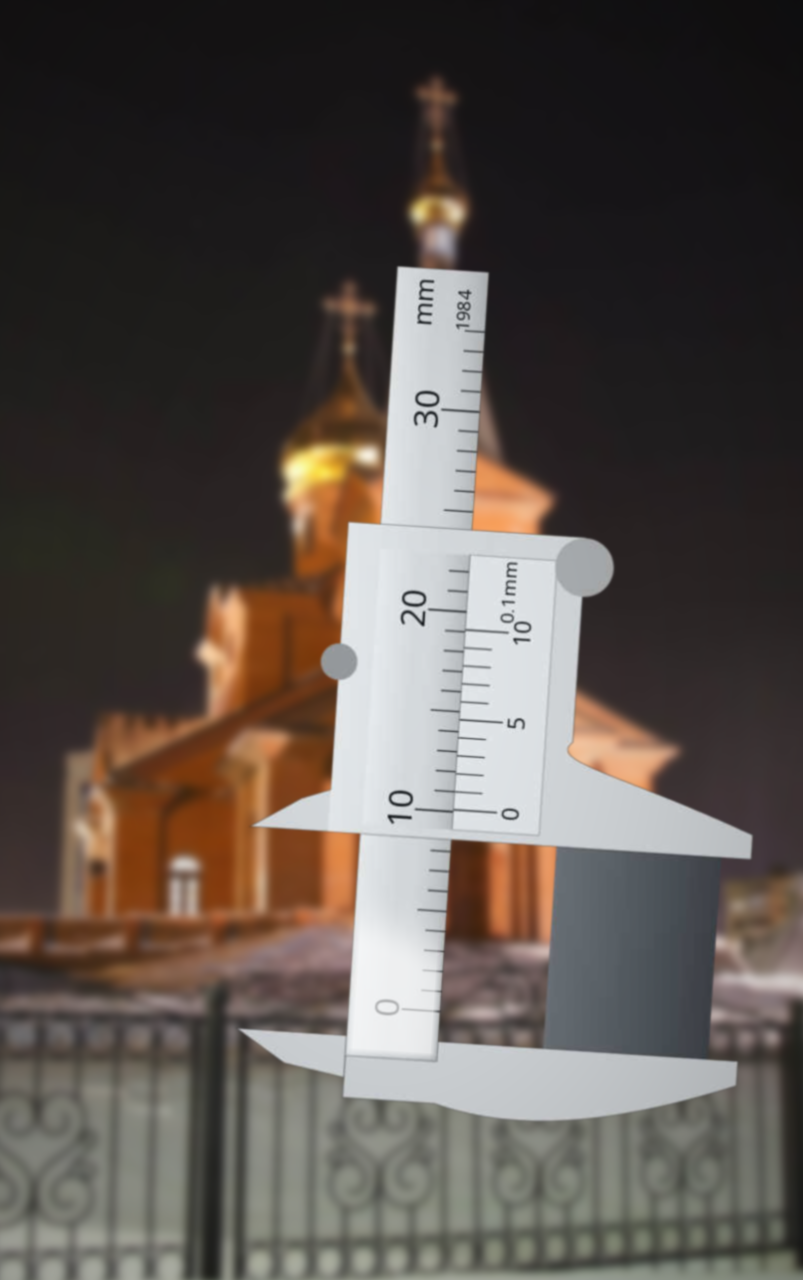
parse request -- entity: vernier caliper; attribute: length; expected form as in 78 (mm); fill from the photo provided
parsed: 10.1 (mm)
